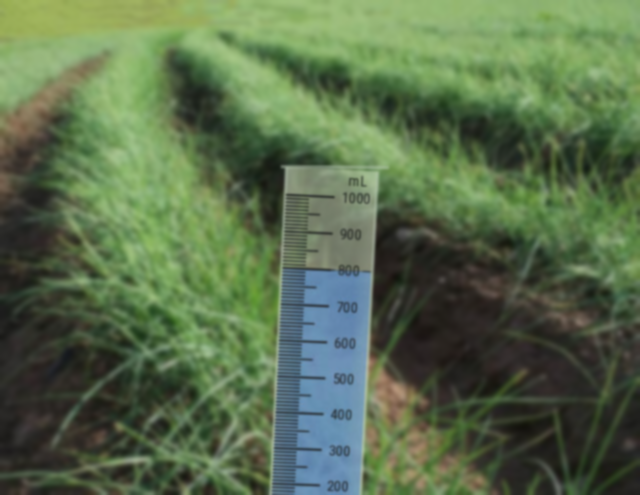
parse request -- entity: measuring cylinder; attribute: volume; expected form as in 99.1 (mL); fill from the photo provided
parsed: 800 (mL)
